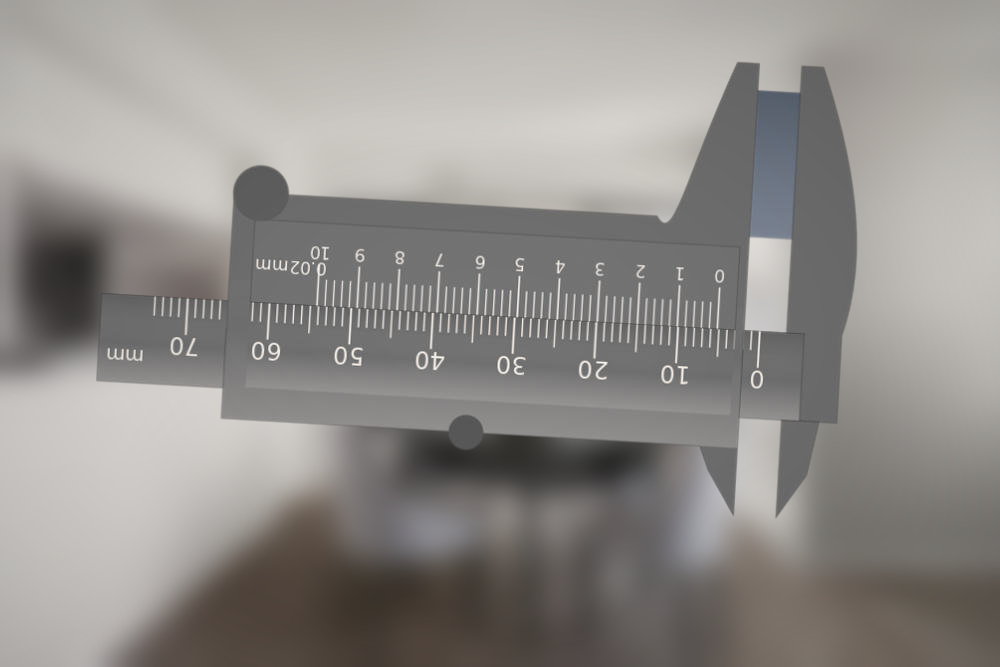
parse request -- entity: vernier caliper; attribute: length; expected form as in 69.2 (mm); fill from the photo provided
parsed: 5.2 (mm)
